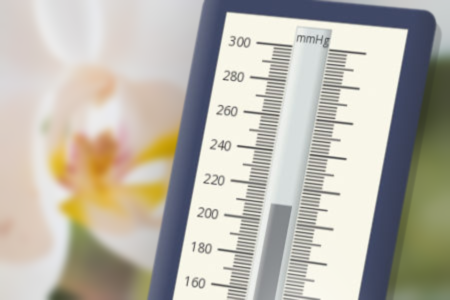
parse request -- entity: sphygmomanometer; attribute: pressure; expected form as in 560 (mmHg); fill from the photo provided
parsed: 210 (mmHg)
